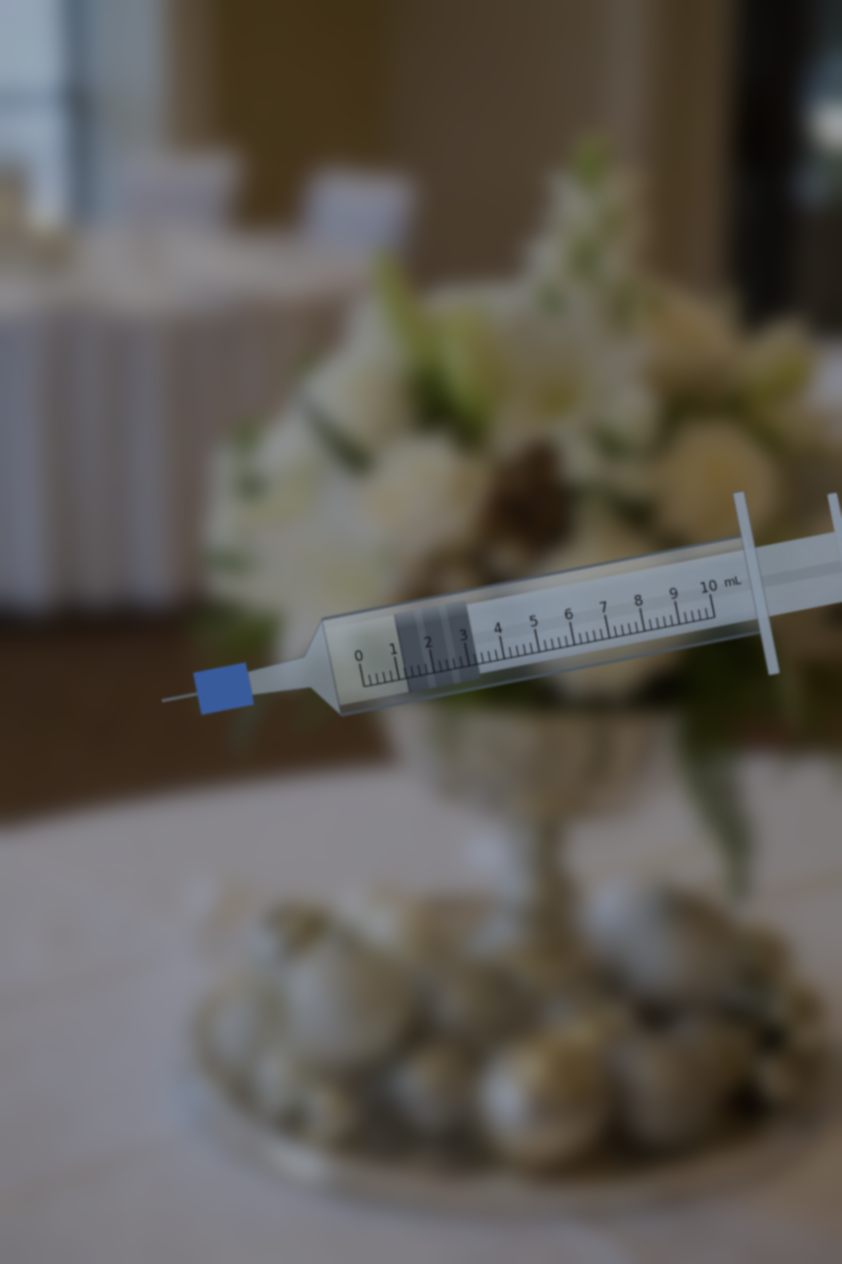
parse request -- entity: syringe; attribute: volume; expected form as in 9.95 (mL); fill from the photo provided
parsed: 1.2 (mL)
